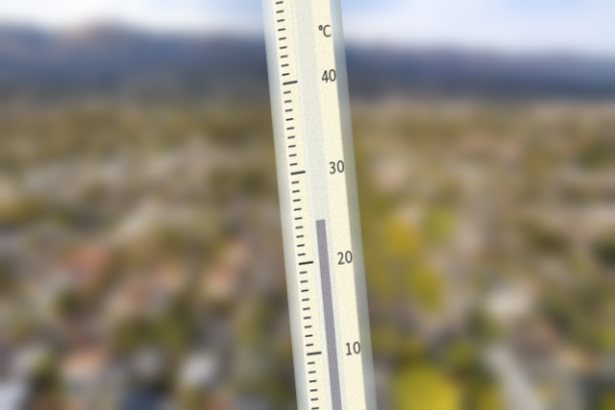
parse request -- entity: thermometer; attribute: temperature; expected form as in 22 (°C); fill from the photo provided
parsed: 24.5 (°C)
